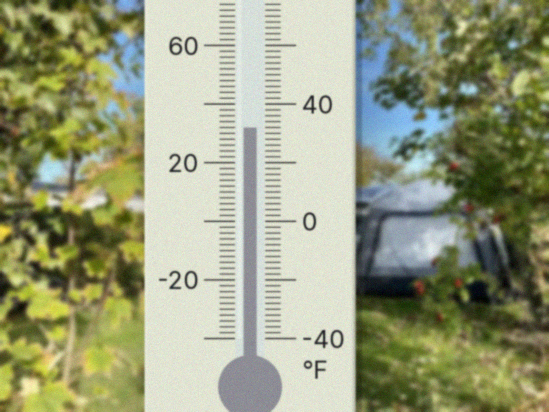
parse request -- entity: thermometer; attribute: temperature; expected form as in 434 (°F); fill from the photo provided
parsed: 32 (°F)
